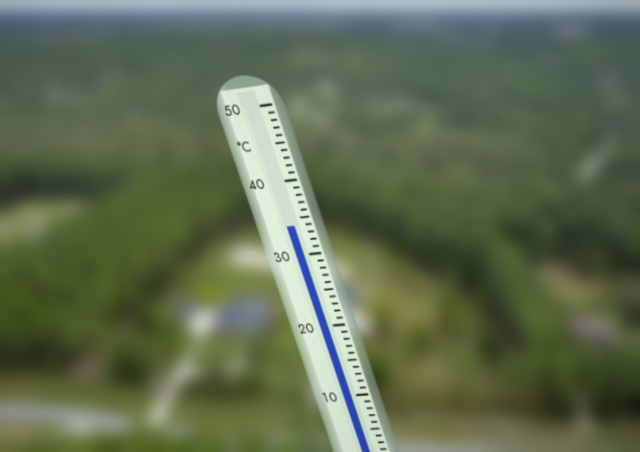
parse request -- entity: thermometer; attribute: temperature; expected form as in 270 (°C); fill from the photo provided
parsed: 34 (°C)
